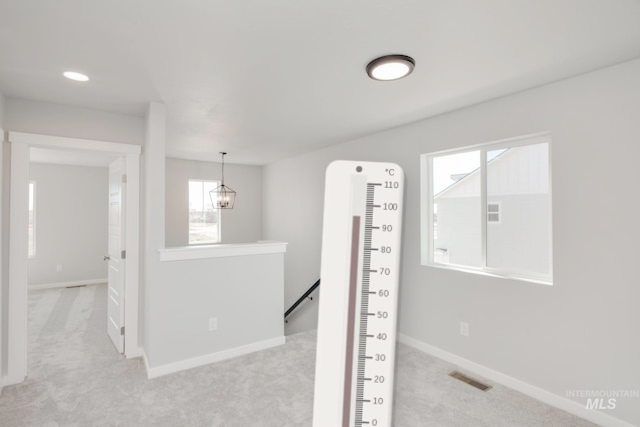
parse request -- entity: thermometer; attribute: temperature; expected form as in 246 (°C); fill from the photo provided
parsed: 95 (°C)
